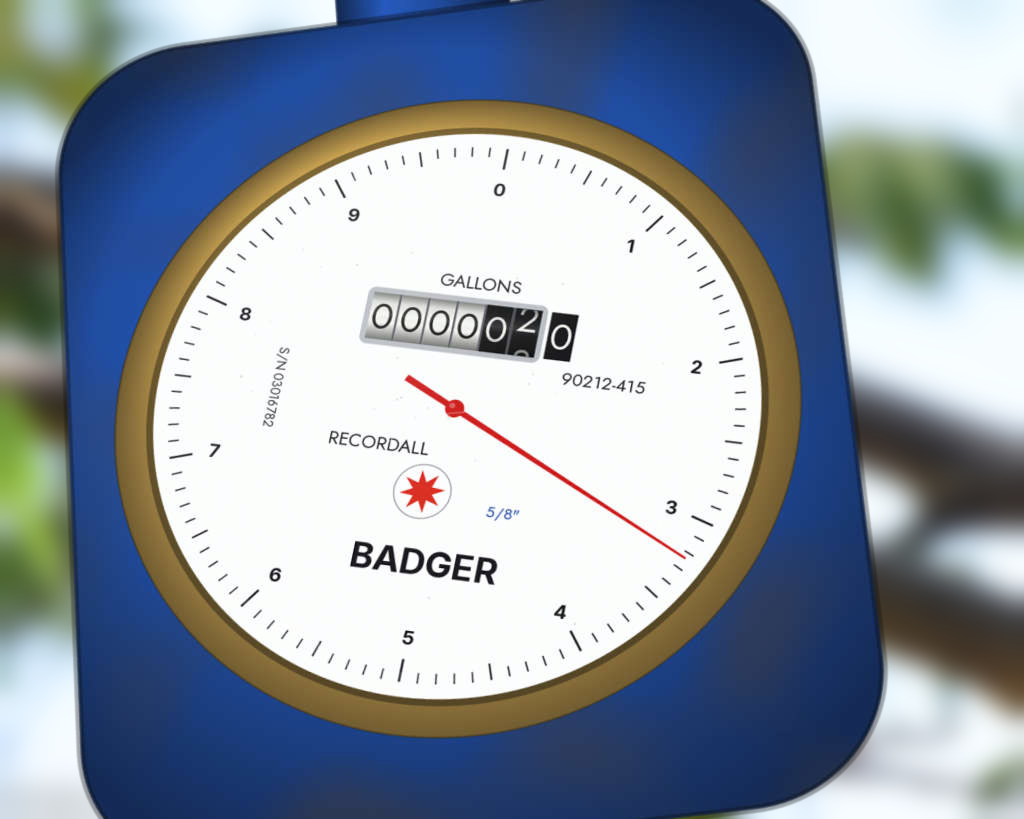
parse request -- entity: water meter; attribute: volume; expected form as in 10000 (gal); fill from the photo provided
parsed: 23.2 (gal)
